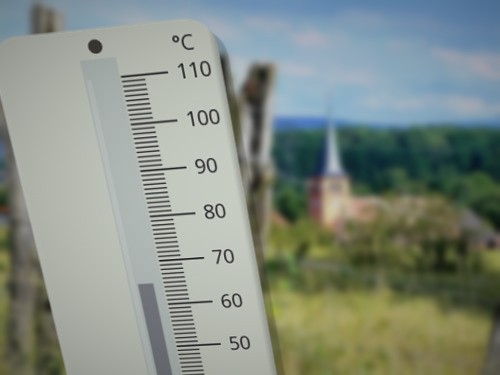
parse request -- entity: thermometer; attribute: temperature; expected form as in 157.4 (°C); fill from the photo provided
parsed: 65 (°C)
